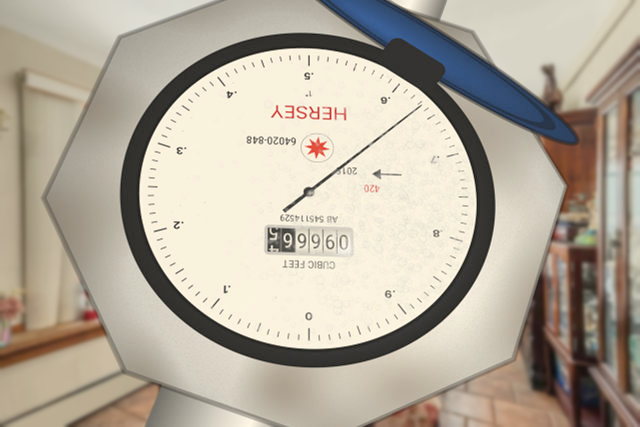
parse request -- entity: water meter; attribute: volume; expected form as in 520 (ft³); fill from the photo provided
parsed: 96664.63 (ft³)
